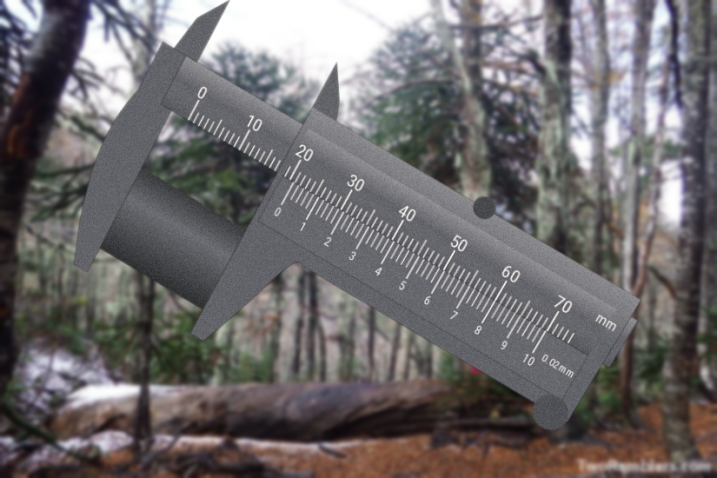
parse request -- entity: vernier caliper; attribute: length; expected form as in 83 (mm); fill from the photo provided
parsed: 20.8 (mm)
